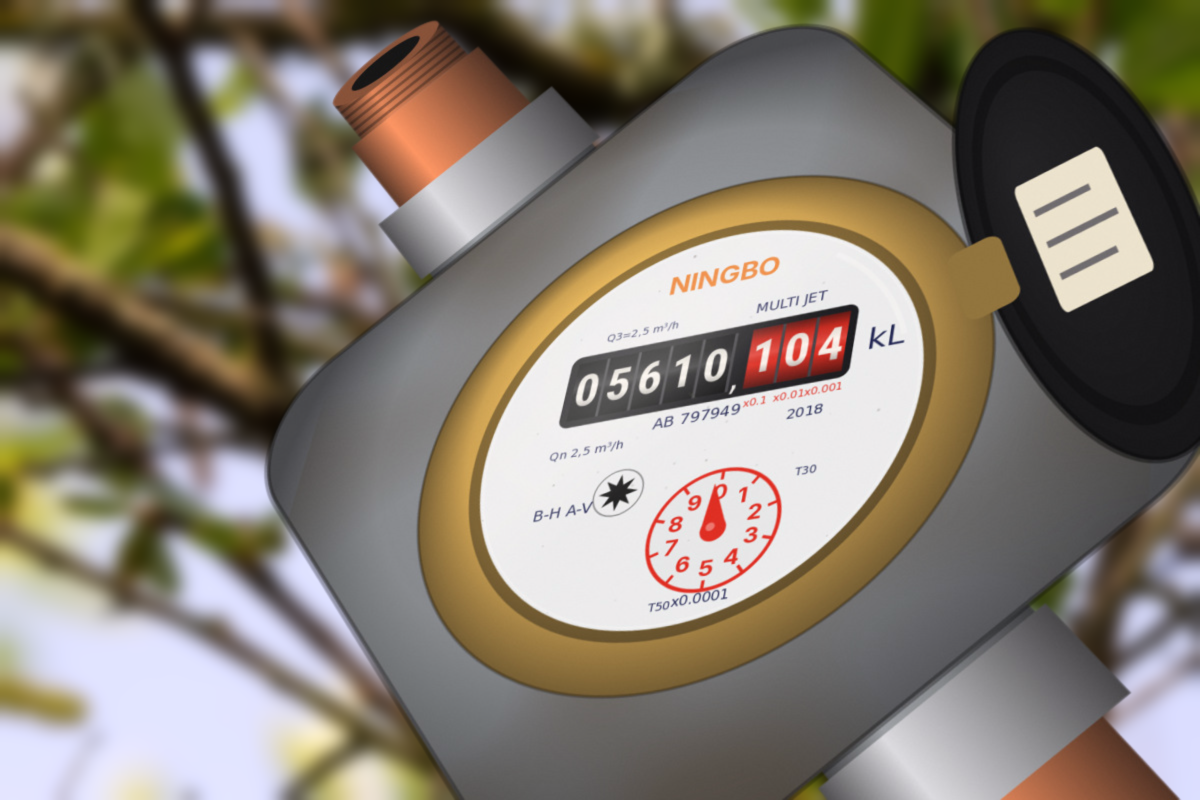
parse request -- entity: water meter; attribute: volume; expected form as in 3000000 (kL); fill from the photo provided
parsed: 5610.1039 (kL)
